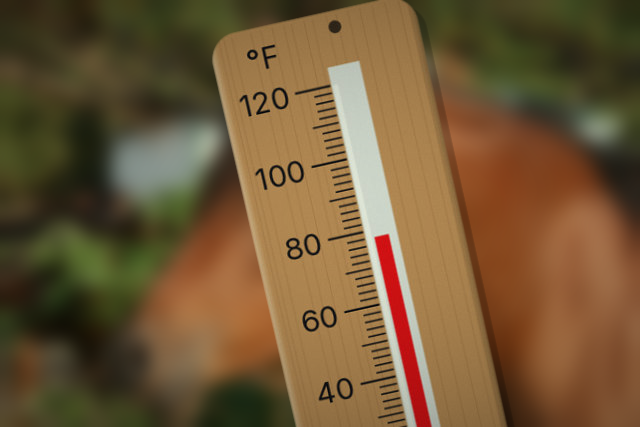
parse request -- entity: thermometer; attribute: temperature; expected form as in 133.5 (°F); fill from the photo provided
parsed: 78 (°F)
